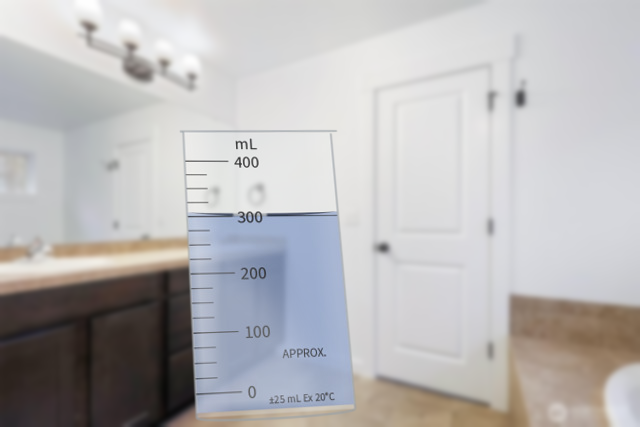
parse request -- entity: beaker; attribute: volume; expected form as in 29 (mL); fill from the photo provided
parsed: 300 (mL)
